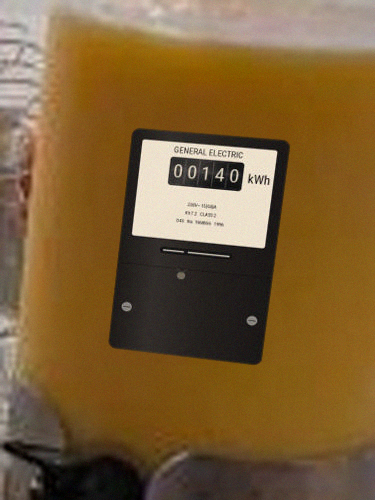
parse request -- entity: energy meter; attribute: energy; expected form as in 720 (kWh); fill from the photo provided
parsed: 140 (kWh)
